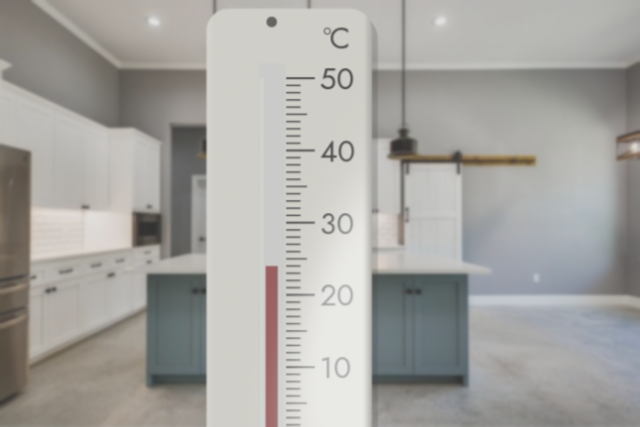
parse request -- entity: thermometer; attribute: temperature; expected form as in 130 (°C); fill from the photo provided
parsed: 24 (°C)
